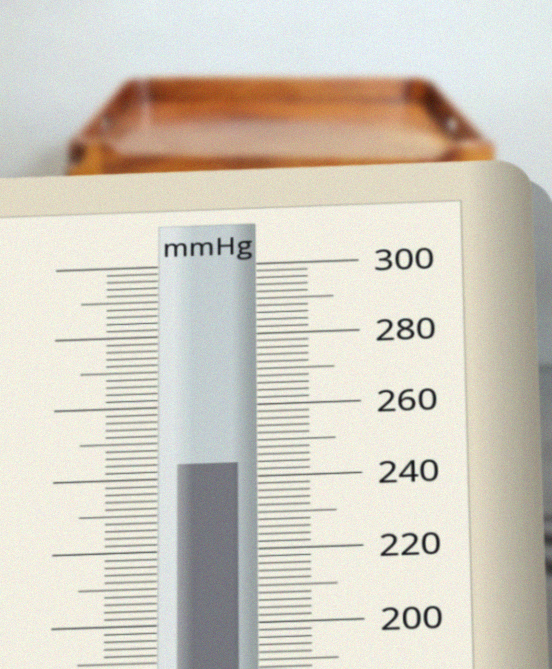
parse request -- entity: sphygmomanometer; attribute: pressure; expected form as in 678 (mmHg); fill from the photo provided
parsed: 244 (mmHg)
